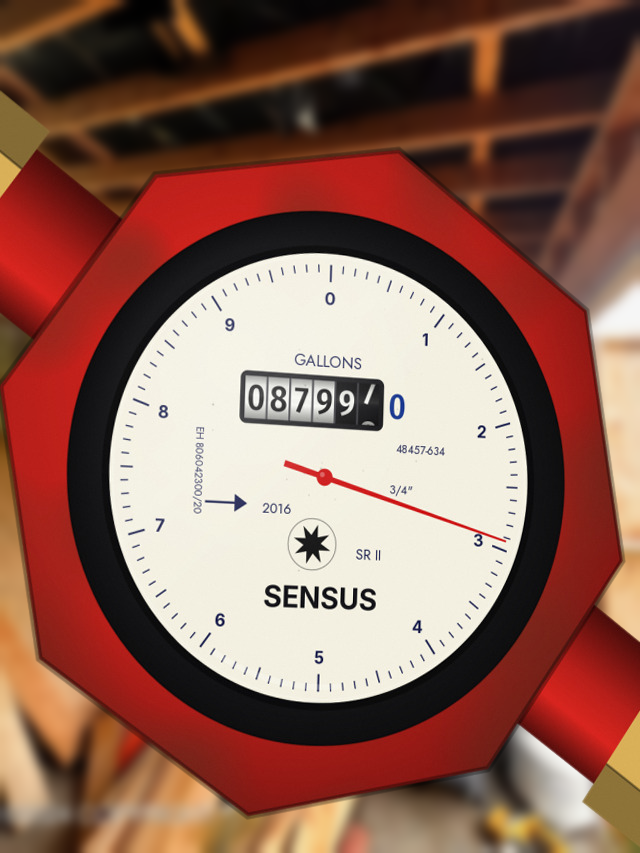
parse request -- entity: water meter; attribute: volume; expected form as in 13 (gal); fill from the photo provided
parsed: 879972.9 (gal)
